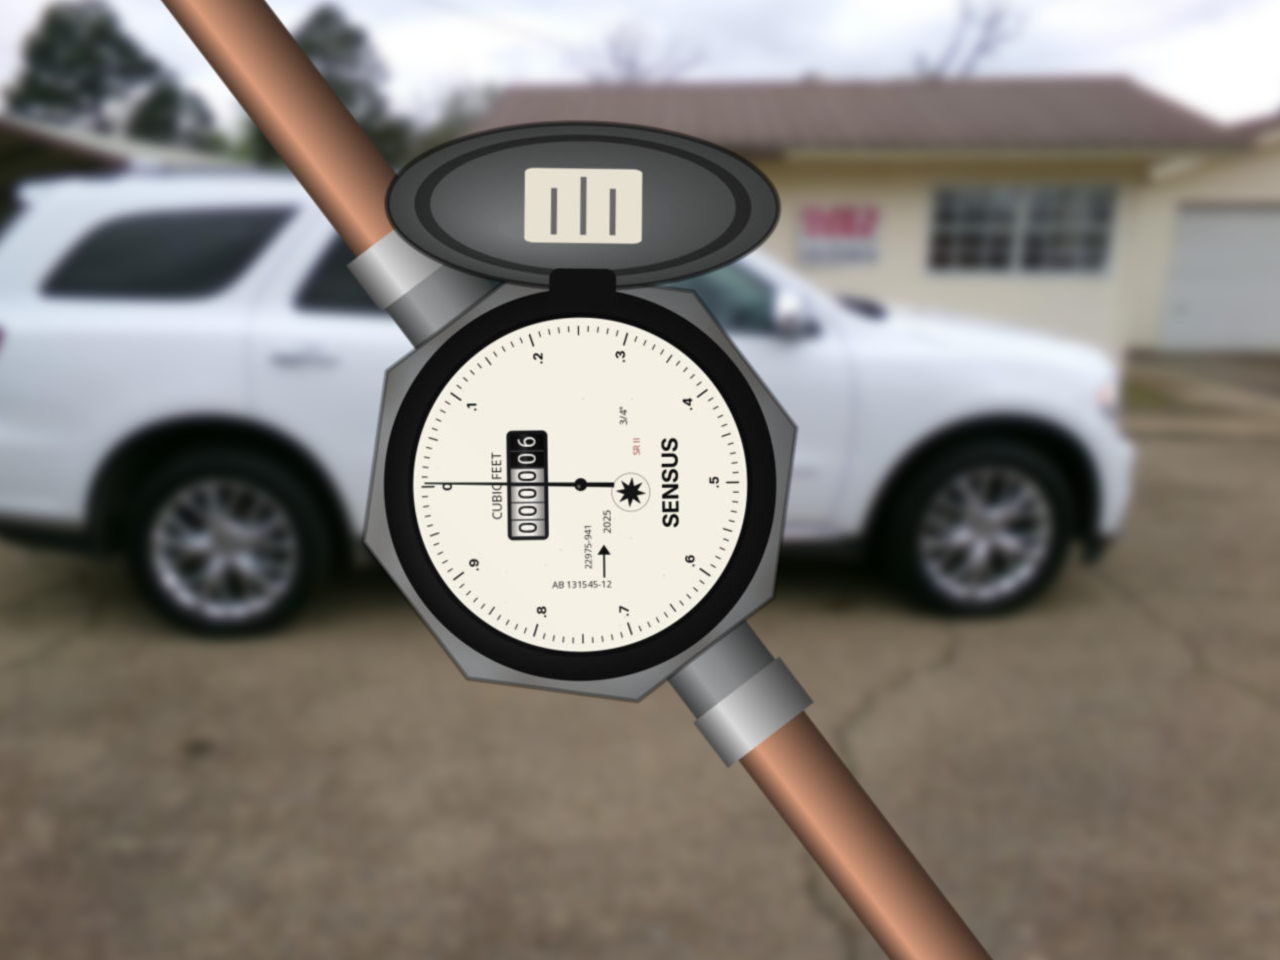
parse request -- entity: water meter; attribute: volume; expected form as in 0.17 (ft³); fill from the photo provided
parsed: 6.00 (ft³)
